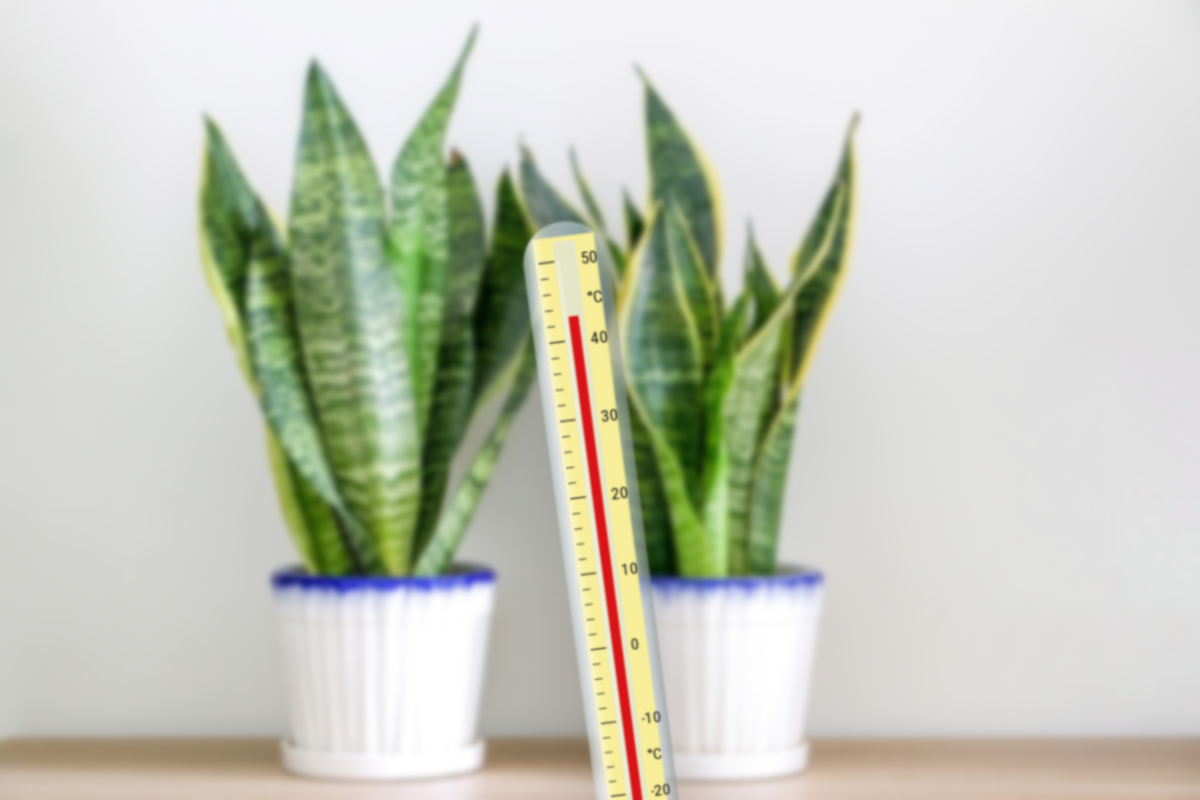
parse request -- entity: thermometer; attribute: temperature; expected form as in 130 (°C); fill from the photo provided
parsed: 43 (°C)
